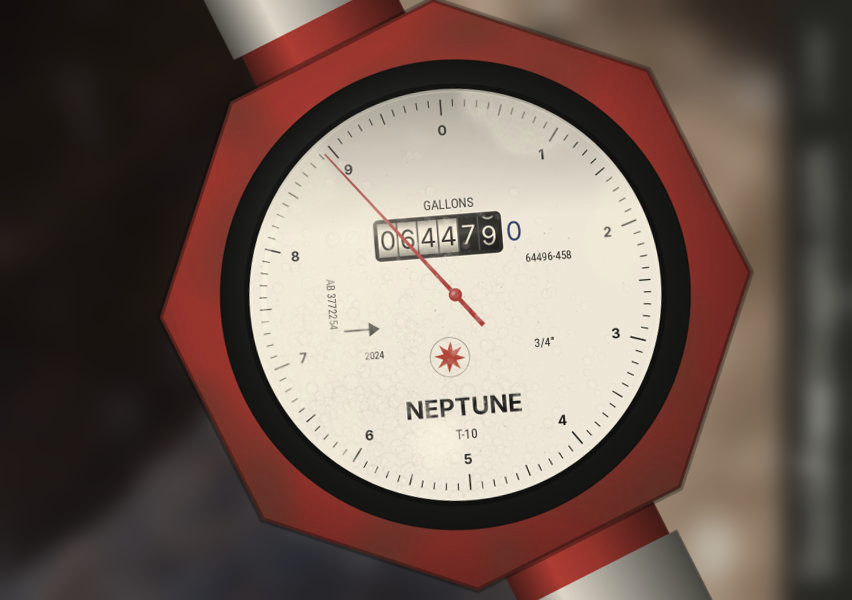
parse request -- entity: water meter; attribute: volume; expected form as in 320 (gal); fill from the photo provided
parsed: 644788.9 (gal)
